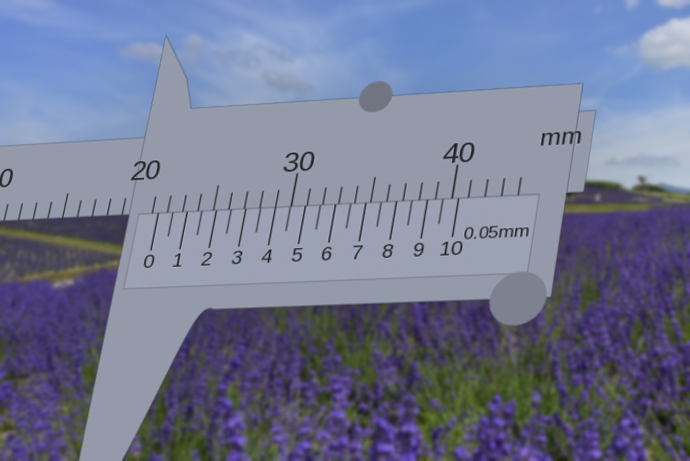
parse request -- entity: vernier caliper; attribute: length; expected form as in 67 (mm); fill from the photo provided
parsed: 21.4 (mm)
